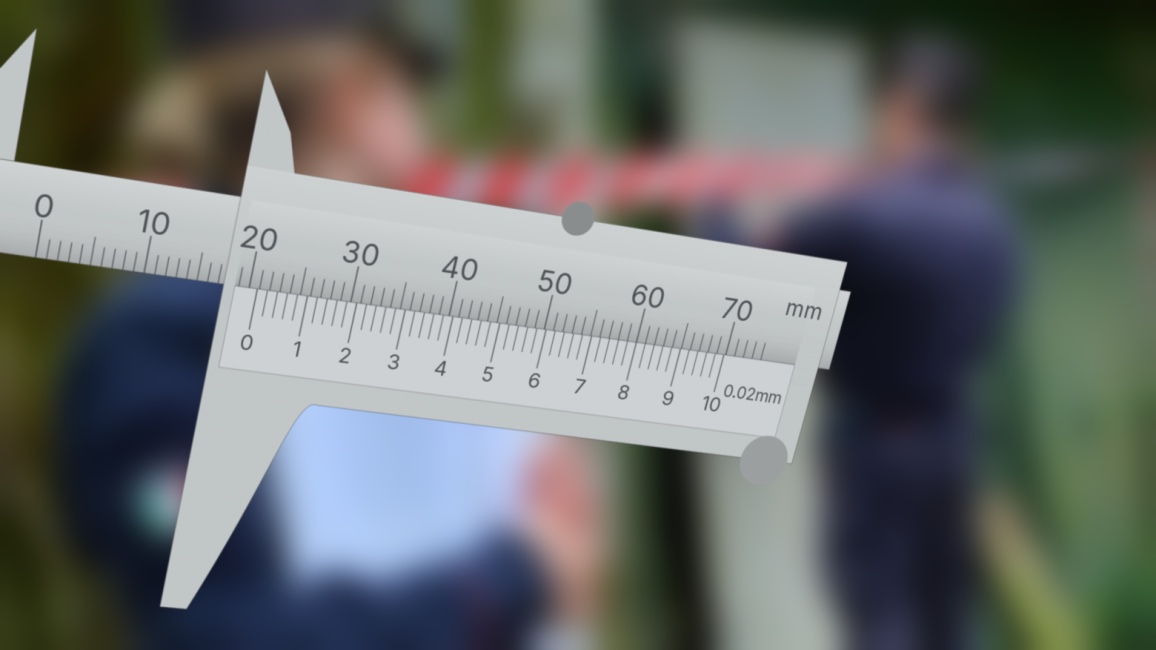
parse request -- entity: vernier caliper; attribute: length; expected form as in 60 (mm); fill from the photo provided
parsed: 20.8 (mm)
